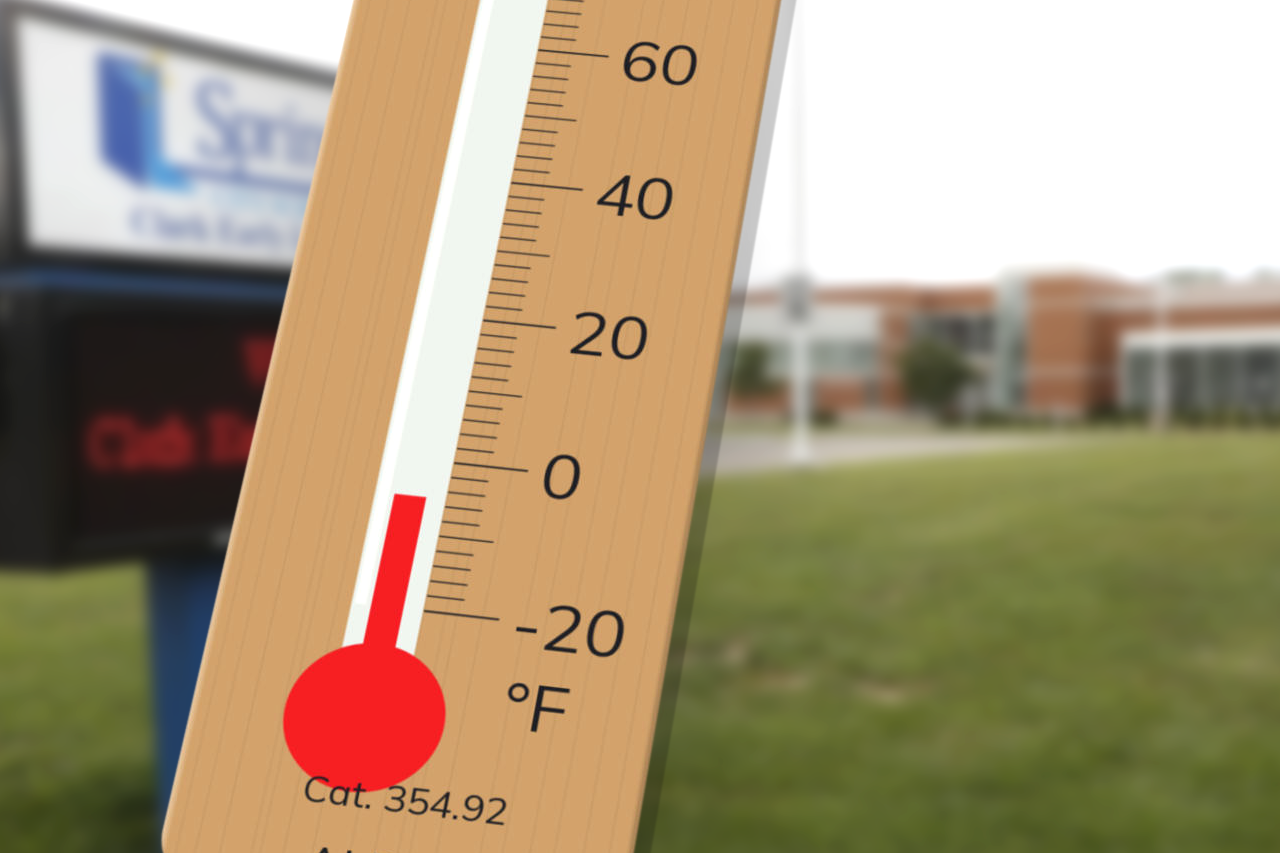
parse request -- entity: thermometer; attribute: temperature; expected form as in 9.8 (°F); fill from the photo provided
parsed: -5 (°F)
